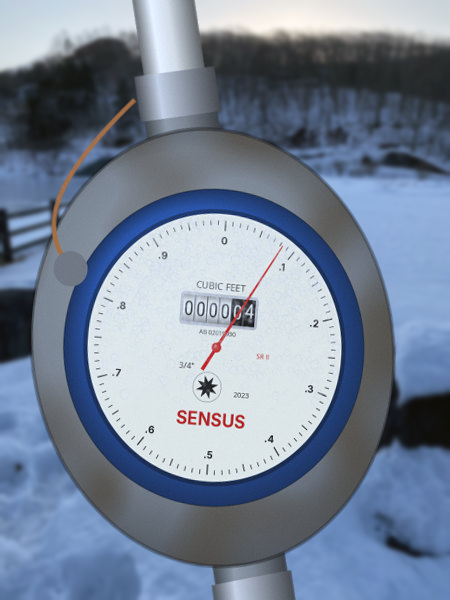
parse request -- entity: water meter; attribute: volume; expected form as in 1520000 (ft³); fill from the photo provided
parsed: 4.08 (ft³)
